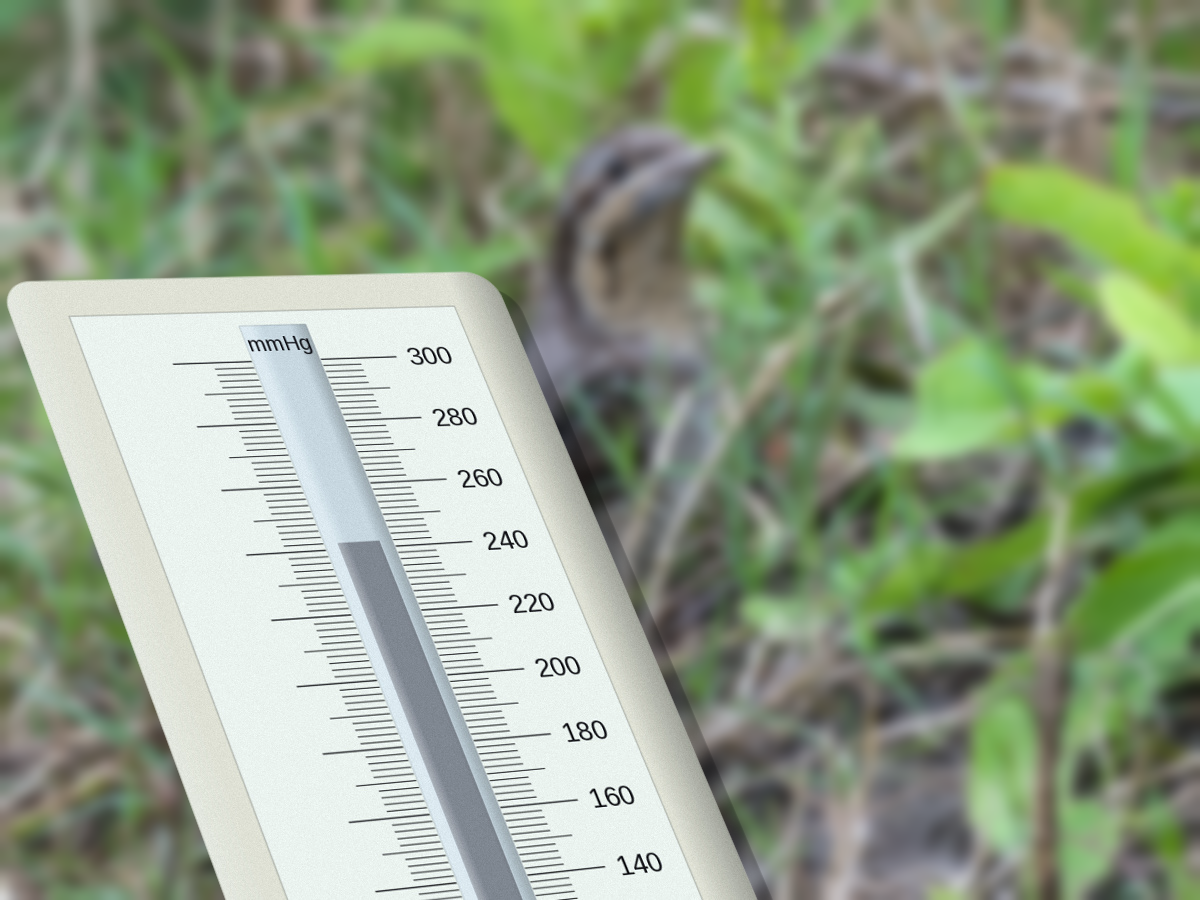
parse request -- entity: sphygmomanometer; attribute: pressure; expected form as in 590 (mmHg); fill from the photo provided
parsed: 242 (mmHg)
